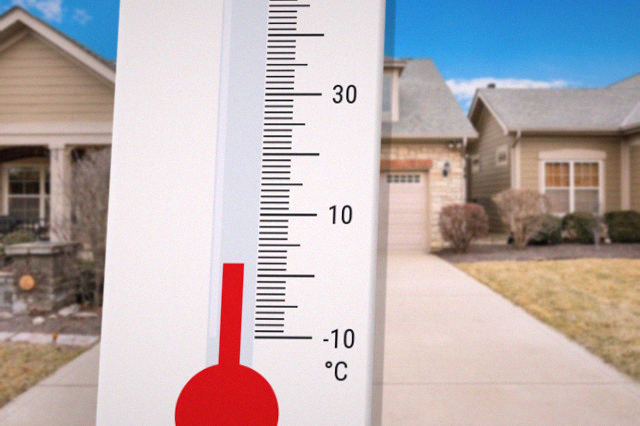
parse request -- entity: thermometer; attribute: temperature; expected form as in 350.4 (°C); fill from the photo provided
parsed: 2 (°C)
